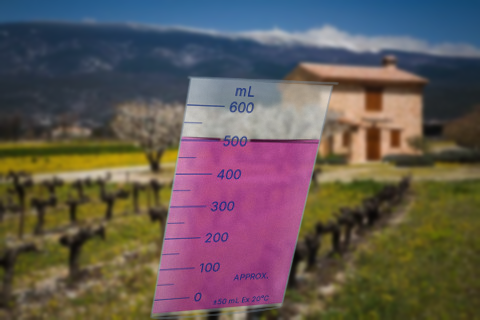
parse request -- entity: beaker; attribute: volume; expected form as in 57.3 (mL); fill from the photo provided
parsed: 500 (mL)
